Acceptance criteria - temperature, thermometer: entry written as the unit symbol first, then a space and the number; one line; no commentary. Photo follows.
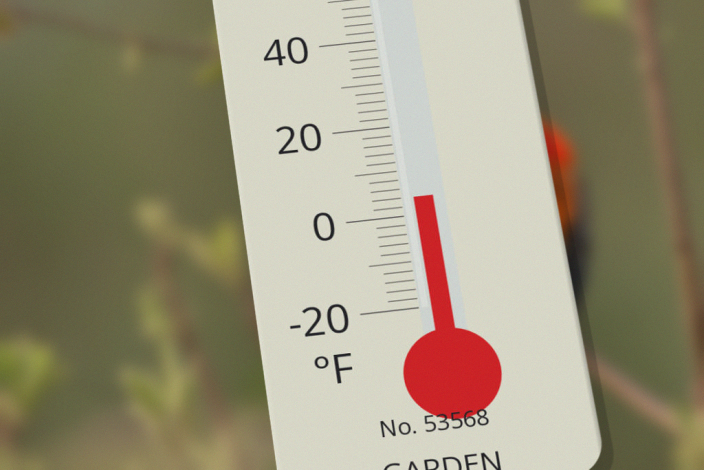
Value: °F 4
